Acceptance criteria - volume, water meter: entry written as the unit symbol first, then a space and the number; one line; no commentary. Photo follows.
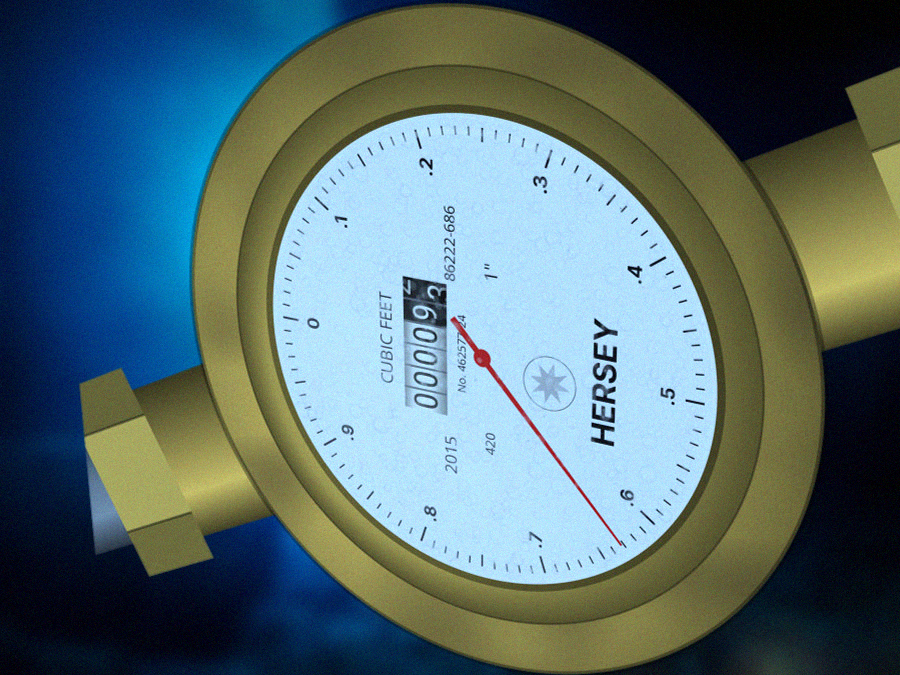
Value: ft³ 92.63
